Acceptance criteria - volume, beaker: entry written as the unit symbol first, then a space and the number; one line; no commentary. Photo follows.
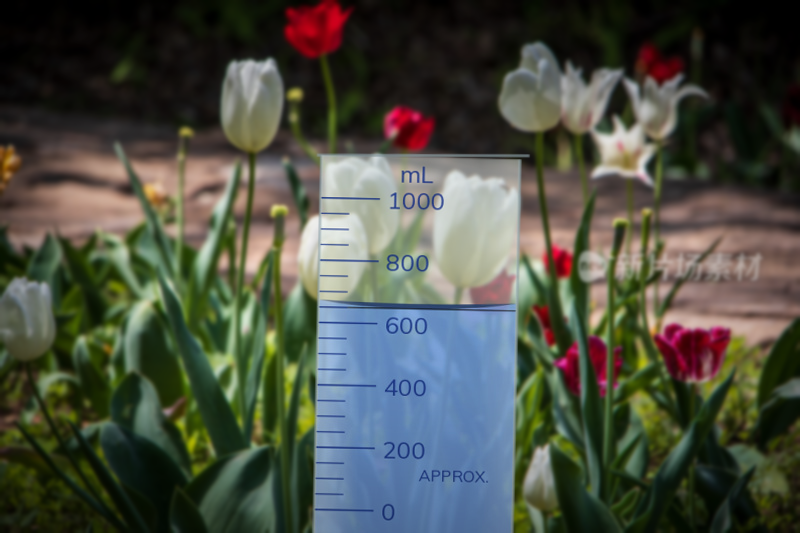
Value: mL 650
